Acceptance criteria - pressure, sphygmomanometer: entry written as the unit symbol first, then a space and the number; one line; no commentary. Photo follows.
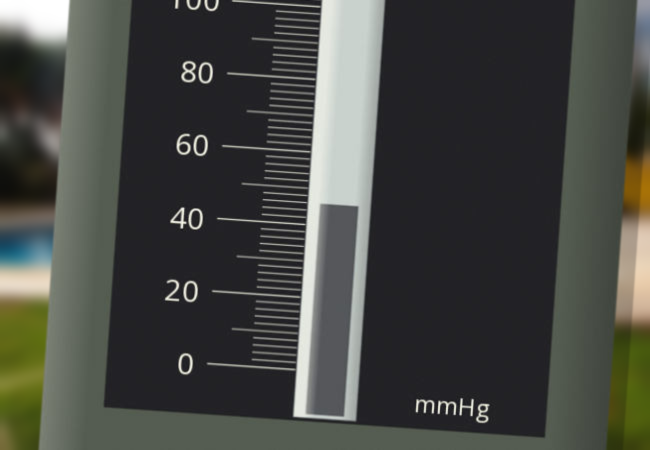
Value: mmHg 46
